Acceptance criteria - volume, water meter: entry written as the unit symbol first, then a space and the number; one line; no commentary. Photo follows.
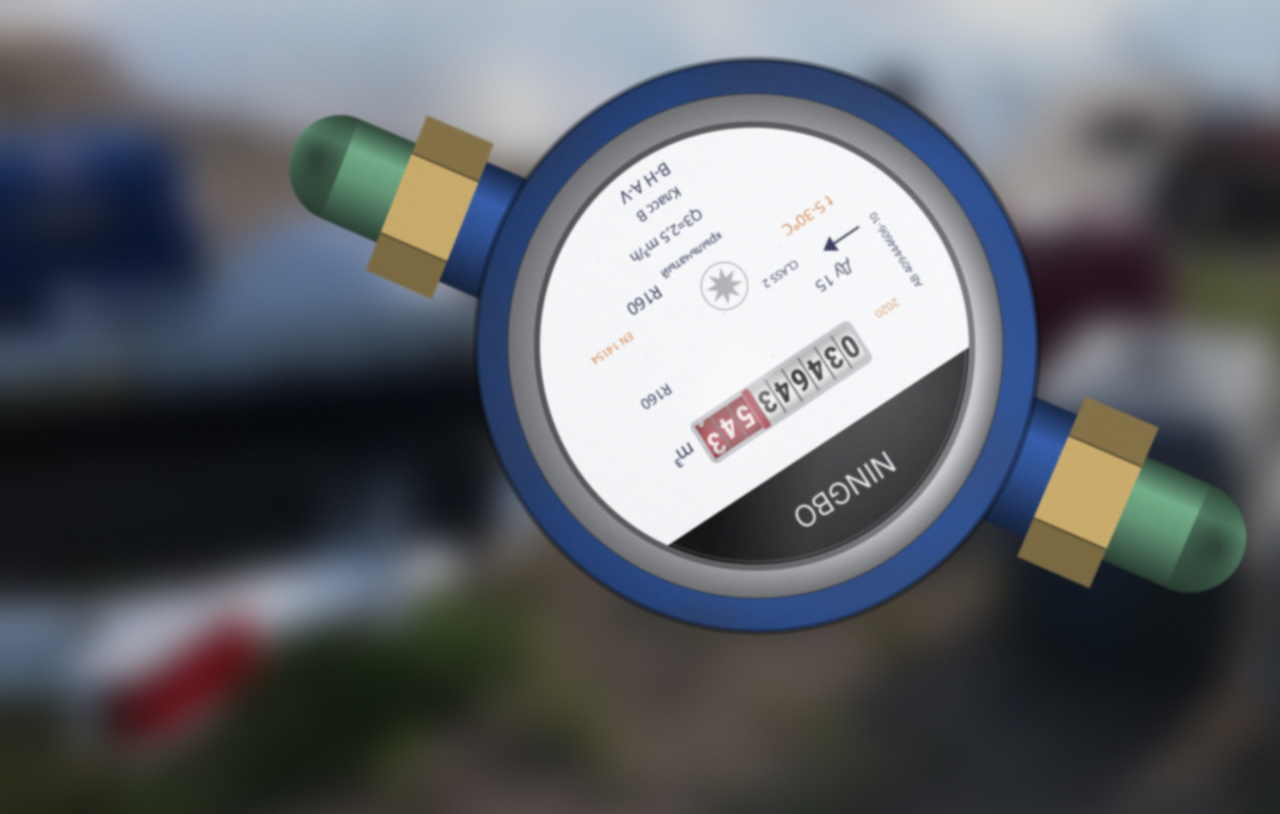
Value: m³ 34643.543
